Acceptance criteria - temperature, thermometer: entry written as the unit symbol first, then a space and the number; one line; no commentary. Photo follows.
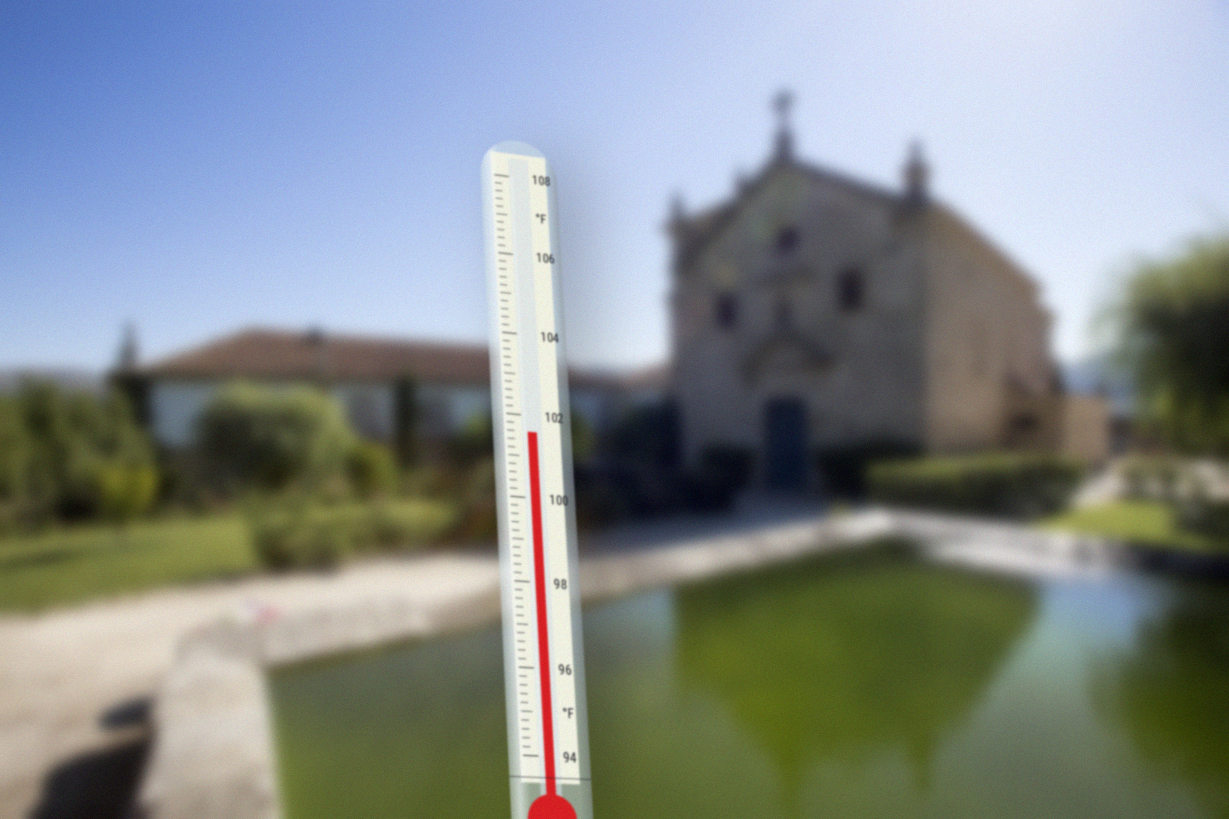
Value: °F 101.6
